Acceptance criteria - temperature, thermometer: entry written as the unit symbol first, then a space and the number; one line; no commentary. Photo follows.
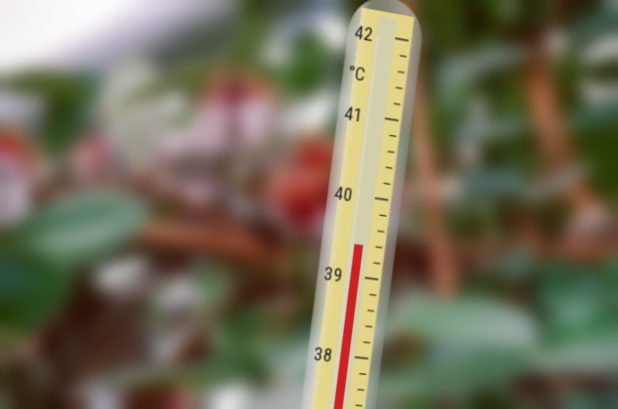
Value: °C 39.4
